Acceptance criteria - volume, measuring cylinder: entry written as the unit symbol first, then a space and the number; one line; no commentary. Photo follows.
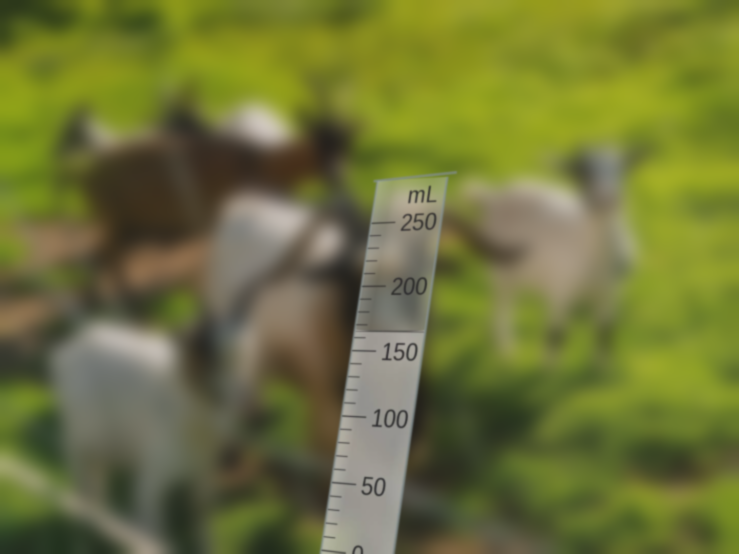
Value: mL 165
